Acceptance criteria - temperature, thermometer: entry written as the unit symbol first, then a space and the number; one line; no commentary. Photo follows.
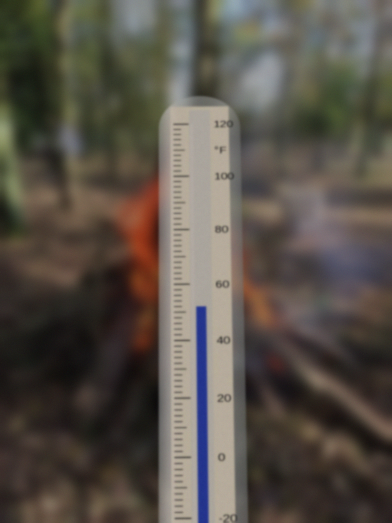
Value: °F 52
